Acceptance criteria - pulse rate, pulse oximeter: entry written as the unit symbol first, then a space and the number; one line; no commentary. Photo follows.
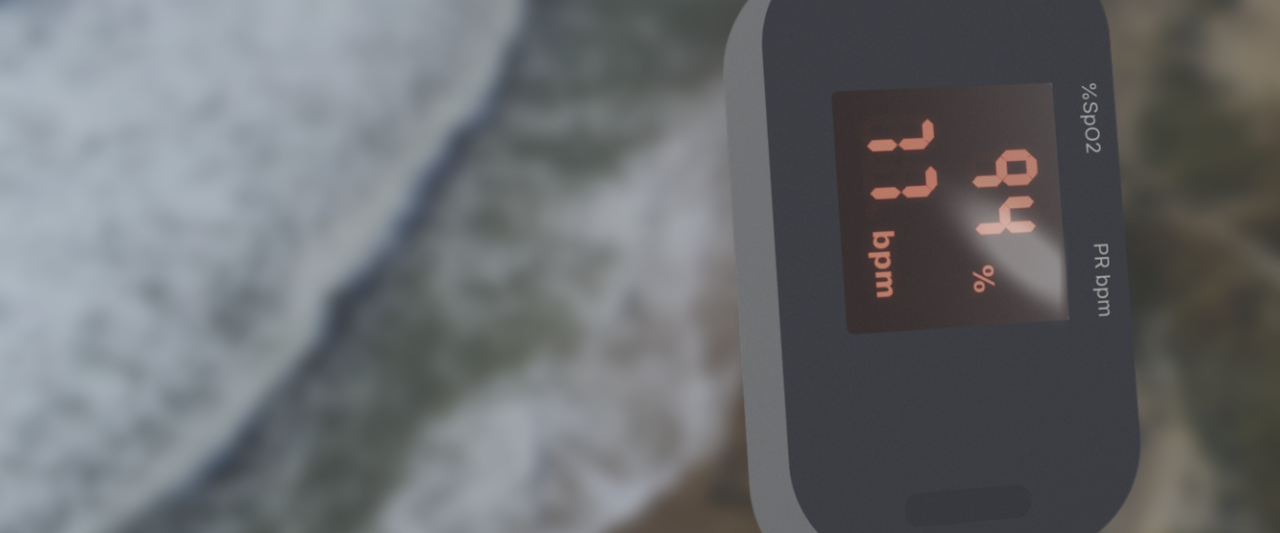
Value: bpm 77
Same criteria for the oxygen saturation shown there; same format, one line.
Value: % 94
